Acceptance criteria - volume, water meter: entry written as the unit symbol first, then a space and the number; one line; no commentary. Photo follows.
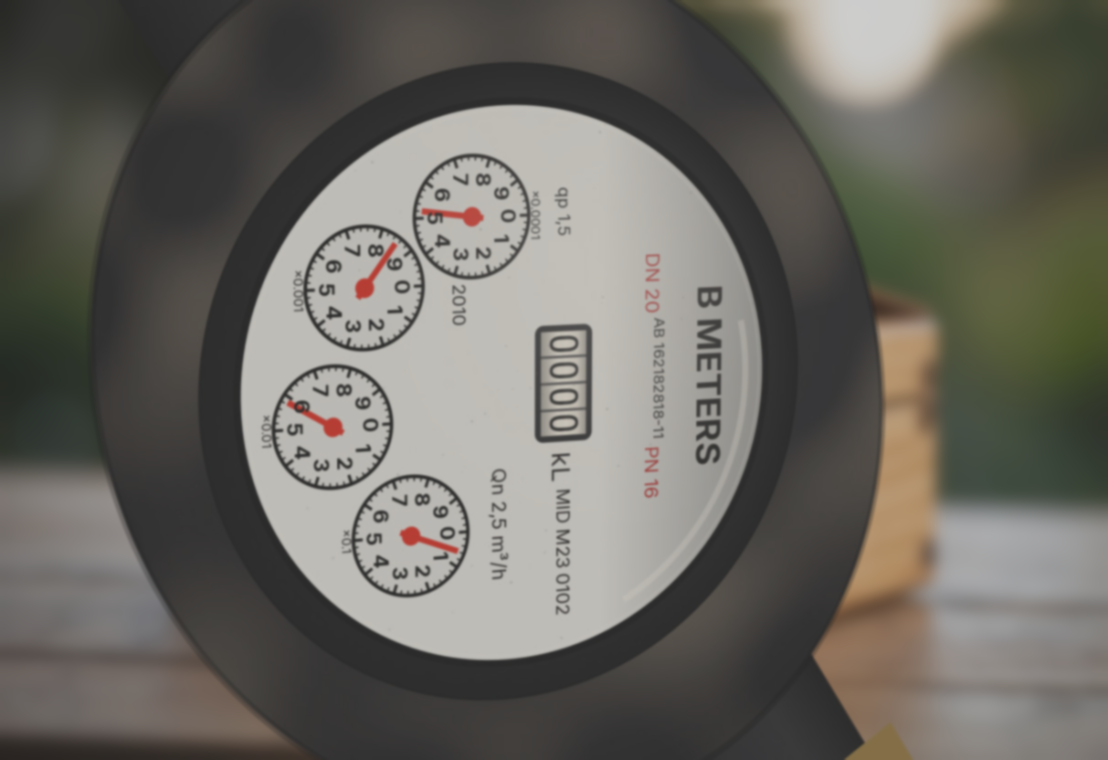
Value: kL 0.0585
